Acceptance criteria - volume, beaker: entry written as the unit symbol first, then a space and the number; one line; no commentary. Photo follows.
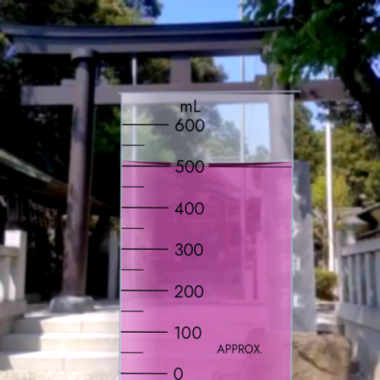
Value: mL 500
